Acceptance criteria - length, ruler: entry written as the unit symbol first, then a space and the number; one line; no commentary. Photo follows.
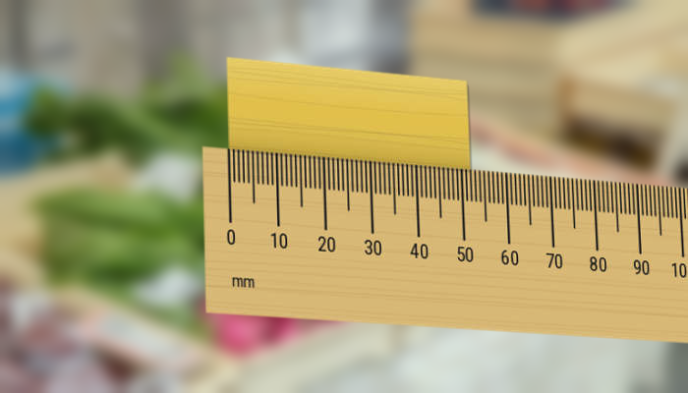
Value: mm 52
